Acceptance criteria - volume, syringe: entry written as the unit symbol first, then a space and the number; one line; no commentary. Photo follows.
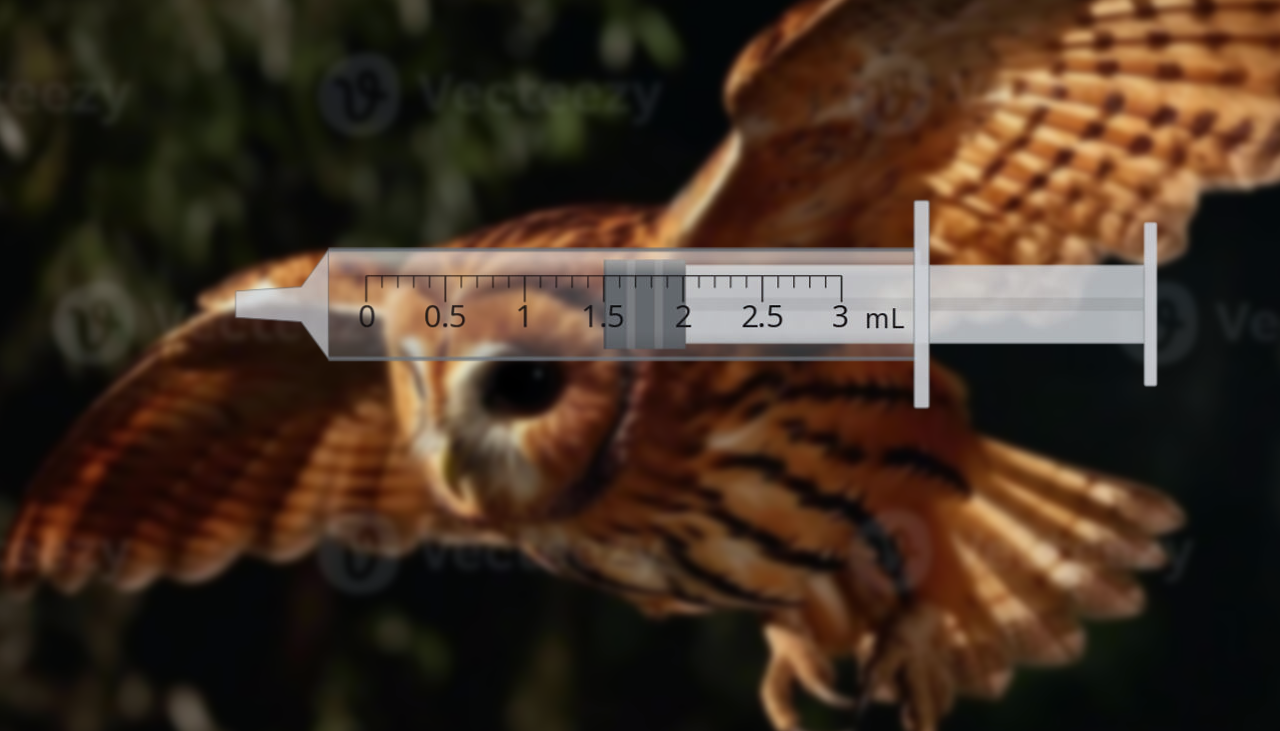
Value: mL 1.5
